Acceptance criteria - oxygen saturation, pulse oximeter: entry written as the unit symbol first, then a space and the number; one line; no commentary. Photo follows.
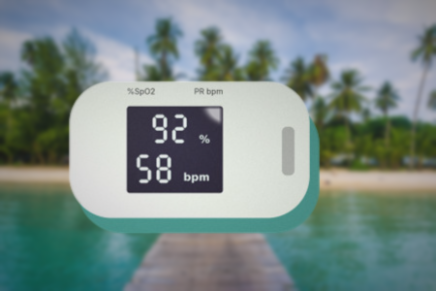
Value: % 92
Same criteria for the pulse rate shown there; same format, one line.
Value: bpm 58
